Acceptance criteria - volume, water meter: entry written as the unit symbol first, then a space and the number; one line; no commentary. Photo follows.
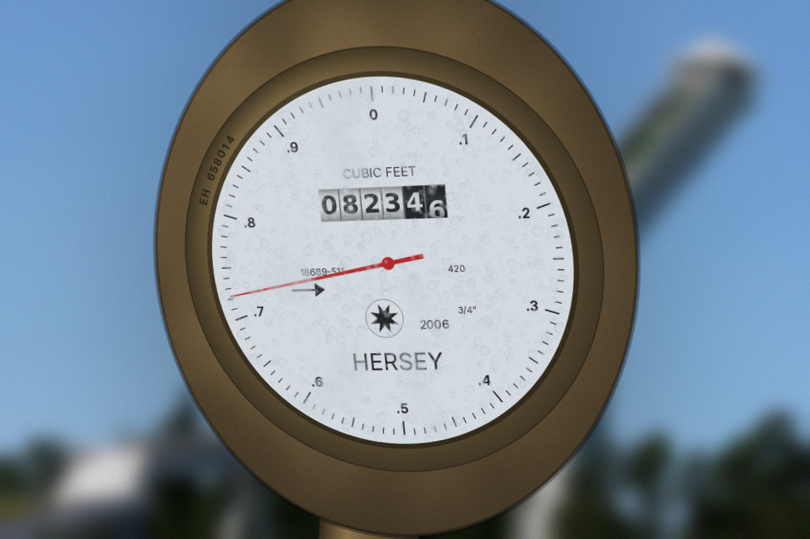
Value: ft³ 82345.72
